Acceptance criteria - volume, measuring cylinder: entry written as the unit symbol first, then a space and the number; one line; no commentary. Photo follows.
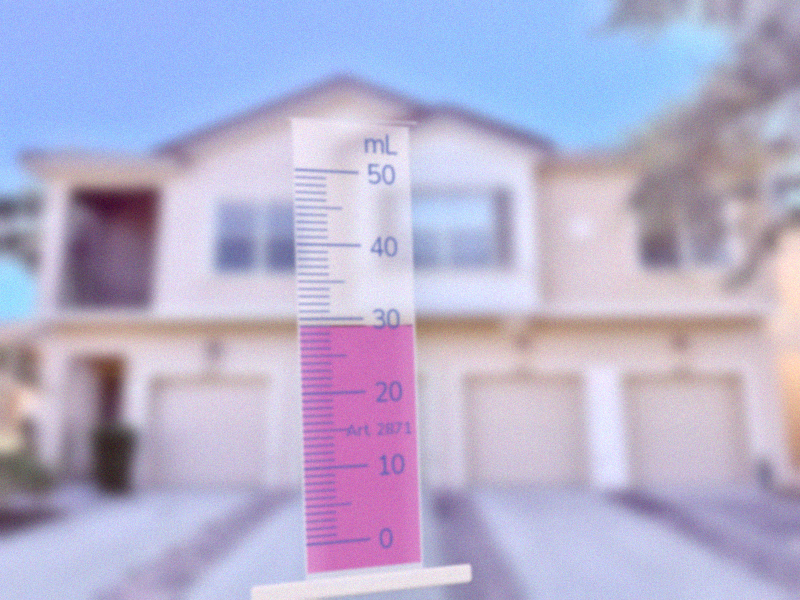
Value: mL 29
